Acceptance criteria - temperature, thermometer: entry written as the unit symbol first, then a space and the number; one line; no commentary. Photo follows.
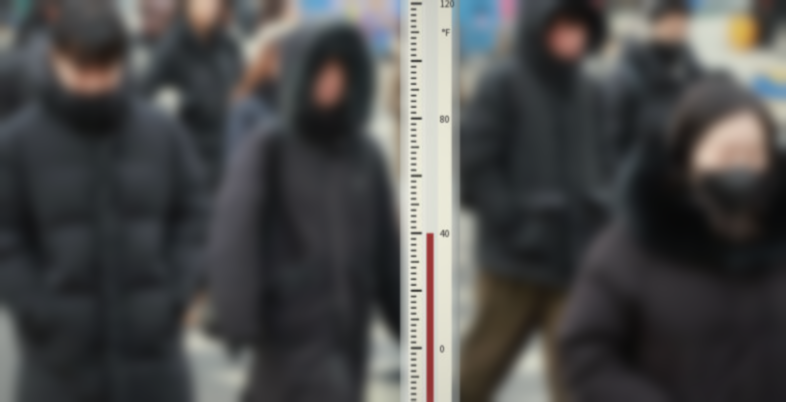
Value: °F 40
